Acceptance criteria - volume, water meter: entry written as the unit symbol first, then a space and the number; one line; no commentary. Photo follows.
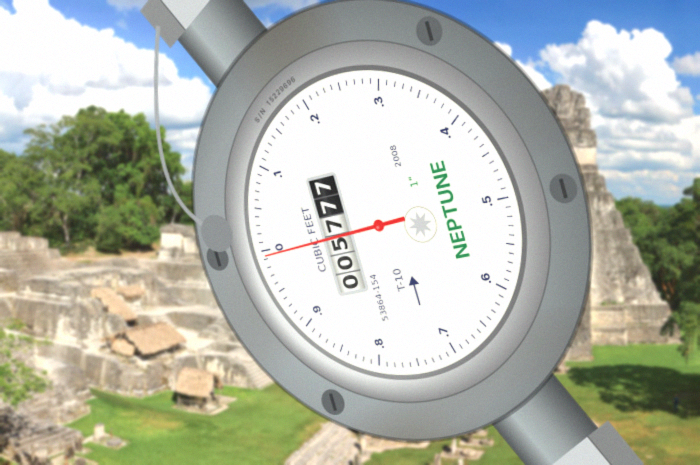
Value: ft³ 5776.99
